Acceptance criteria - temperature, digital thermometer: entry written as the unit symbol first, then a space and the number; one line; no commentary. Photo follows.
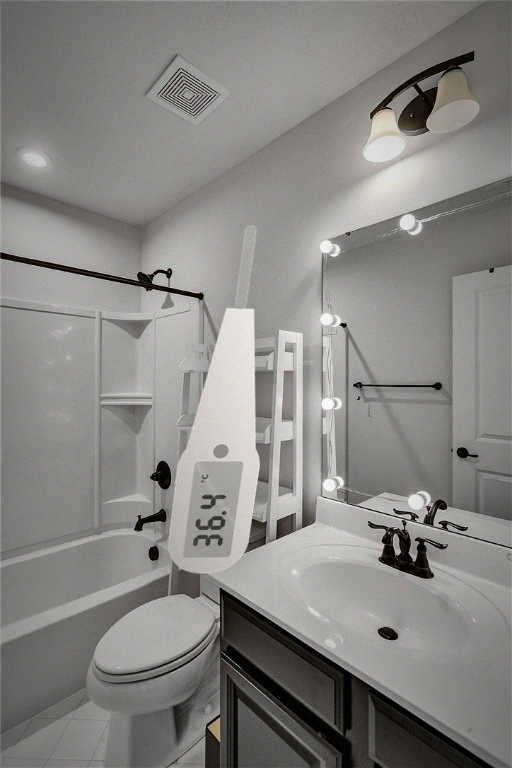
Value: °C 36.4
